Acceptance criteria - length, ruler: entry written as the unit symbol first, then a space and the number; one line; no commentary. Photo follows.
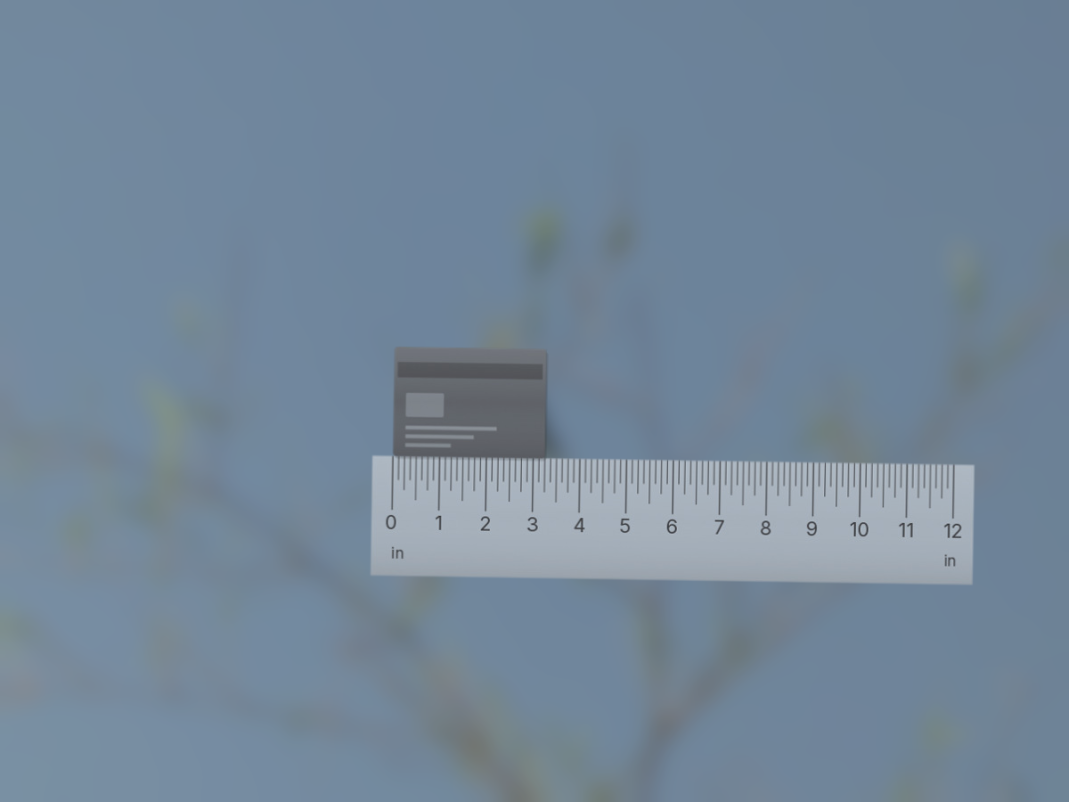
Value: in 3.25
